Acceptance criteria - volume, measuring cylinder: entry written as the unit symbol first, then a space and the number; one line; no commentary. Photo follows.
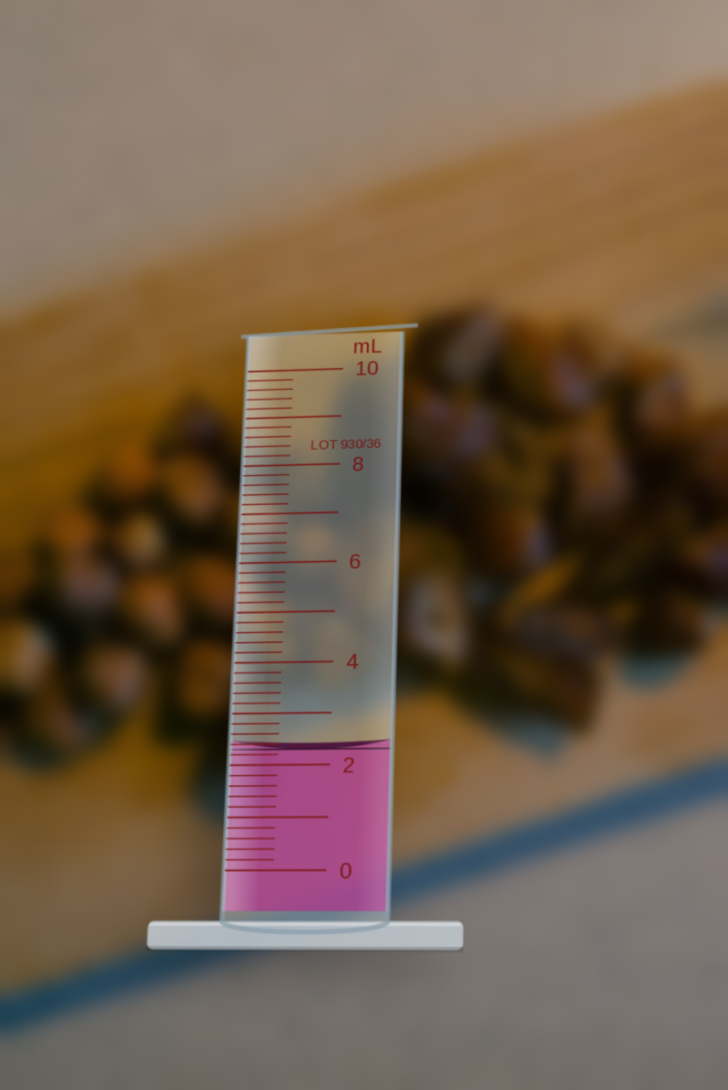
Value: mL 2.3
